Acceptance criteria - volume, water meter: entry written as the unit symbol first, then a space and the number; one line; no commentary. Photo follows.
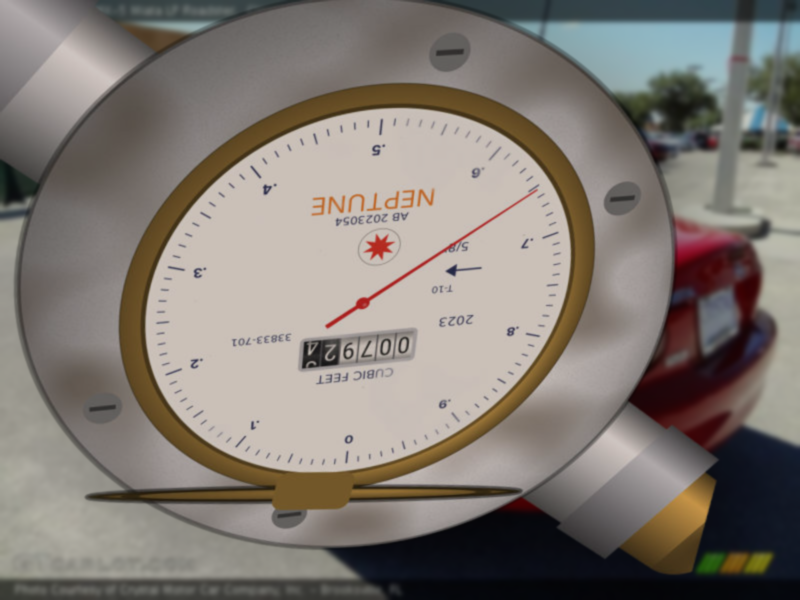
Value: ft³ 7923.65
